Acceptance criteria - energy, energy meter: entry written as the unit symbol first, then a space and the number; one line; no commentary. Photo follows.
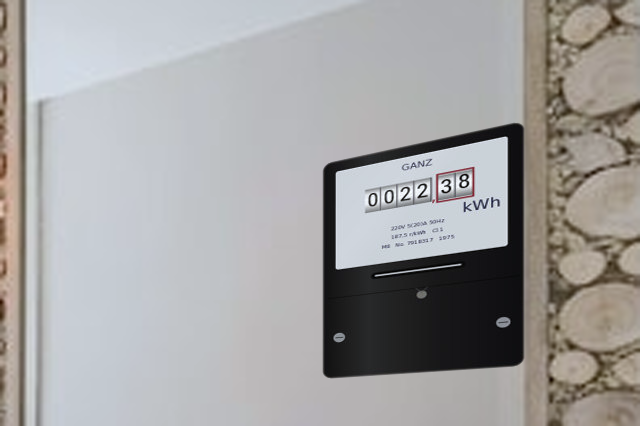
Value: kWh 22.38
